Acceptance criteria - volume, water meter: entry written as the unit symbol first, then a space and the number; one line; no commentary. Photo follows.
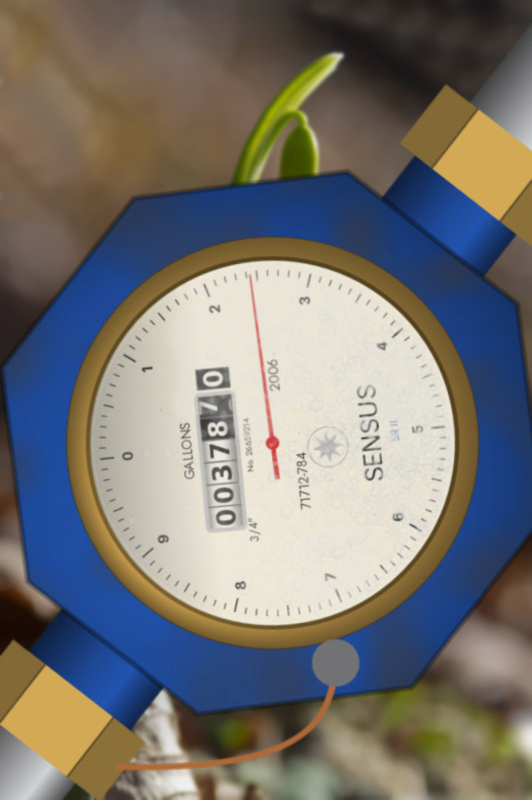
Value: gal 37872.4
